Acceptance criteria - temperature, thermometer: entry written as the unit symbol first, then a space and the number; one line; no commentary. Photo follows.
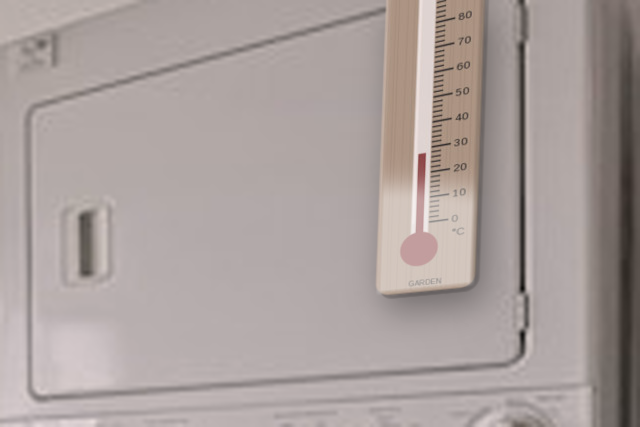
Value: °C 28
